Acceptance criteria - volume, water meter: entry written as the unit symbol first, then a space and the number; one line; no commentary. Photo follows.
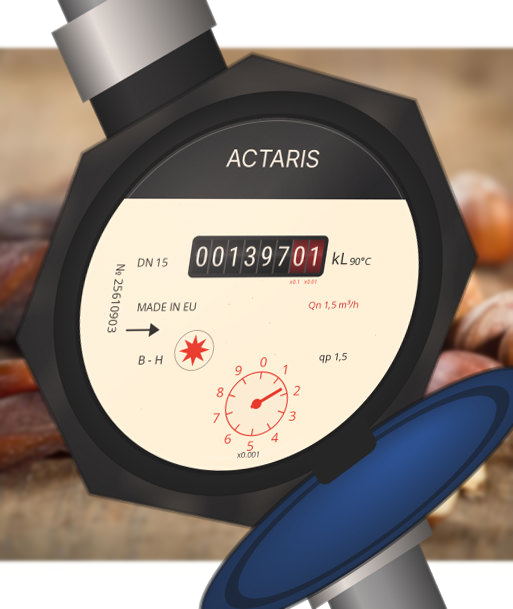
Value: kL 1397.011
